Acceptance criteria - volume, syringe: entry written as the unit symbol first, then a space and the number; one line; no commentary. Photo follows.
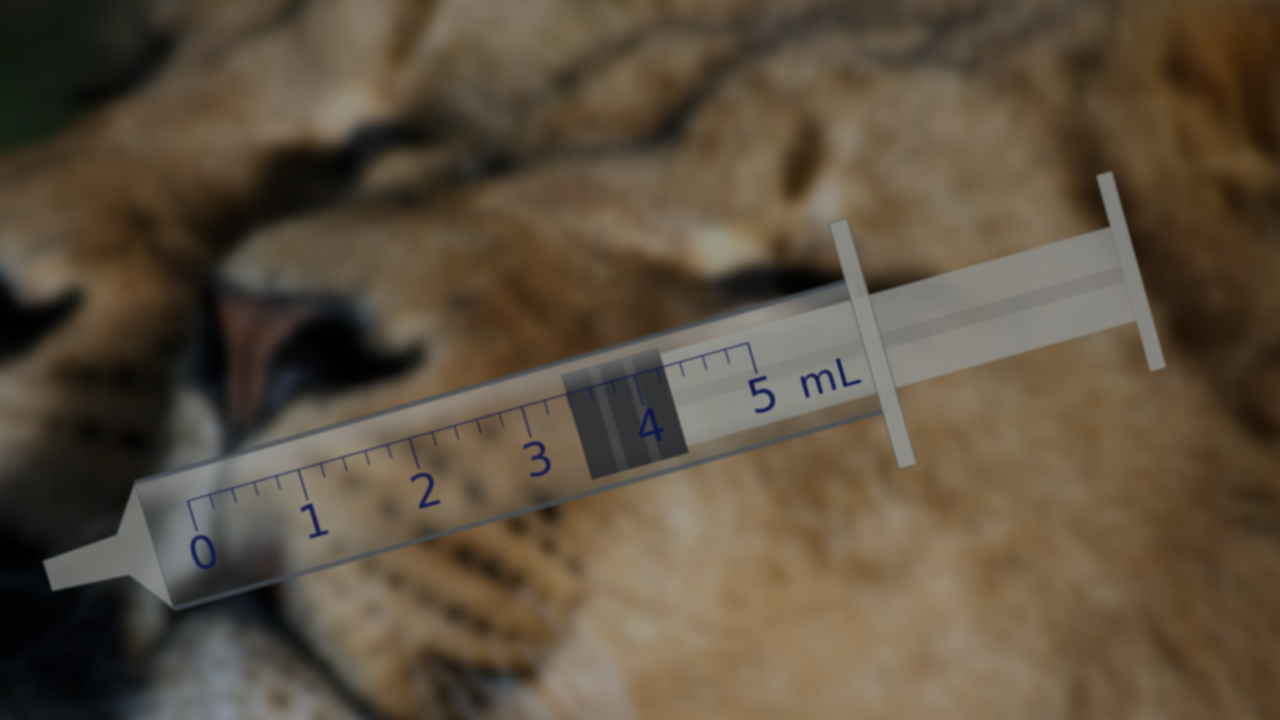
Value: mL 3.4
